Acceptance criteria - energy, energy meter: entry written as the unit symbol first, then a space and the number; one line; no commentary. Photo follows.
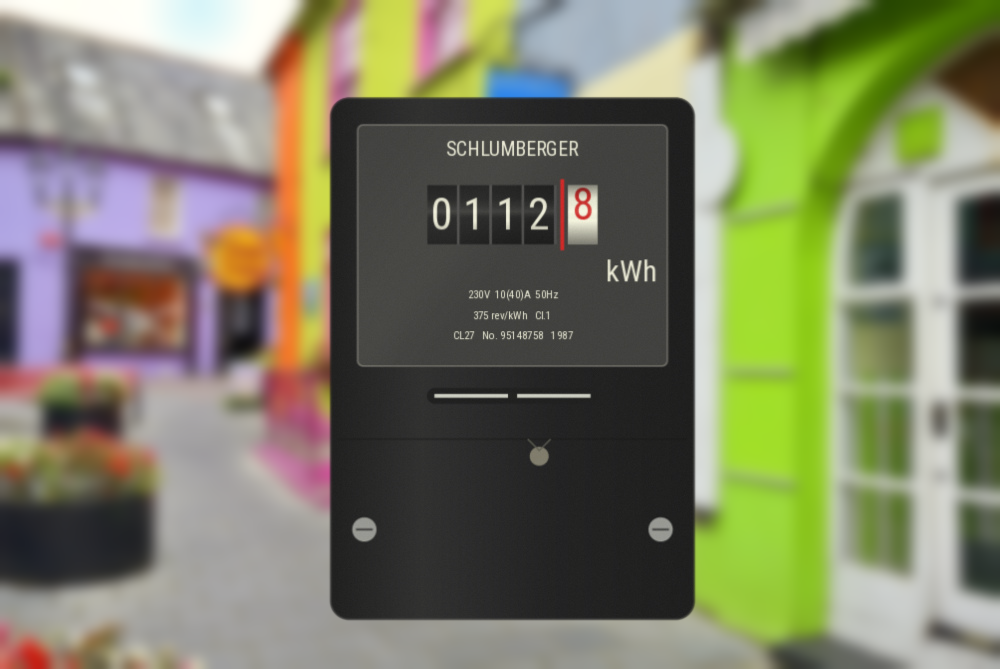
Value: kWh 112.8
